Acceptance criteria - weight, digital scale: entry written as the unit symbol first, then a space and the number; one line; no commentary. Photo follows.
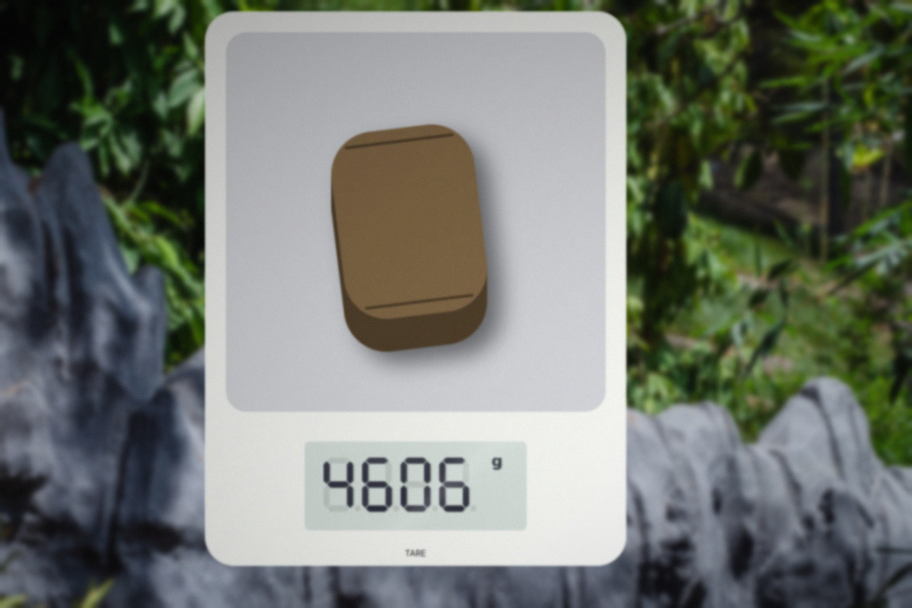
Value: g 4606
